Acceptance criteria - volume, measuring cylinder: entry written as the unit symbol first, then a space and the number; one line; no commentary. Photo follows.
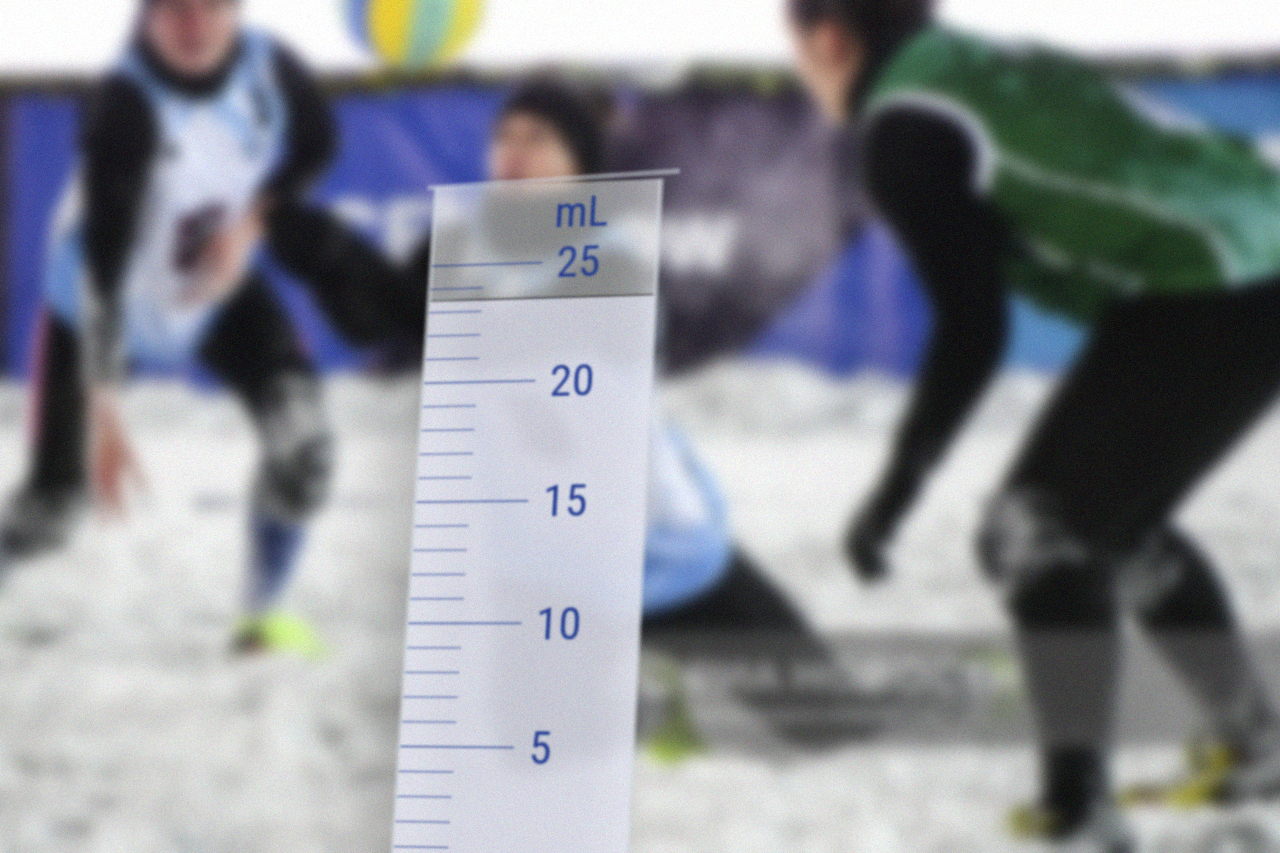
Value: mL 23.5
